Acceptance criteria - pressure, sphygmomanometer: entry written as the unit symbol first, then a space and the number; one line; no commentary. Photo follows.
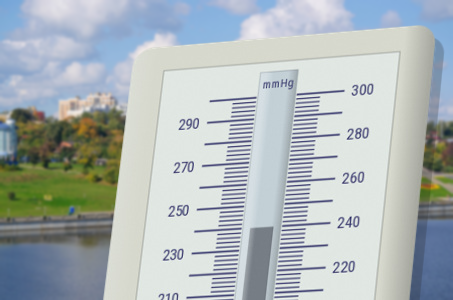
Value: mmHg 240
